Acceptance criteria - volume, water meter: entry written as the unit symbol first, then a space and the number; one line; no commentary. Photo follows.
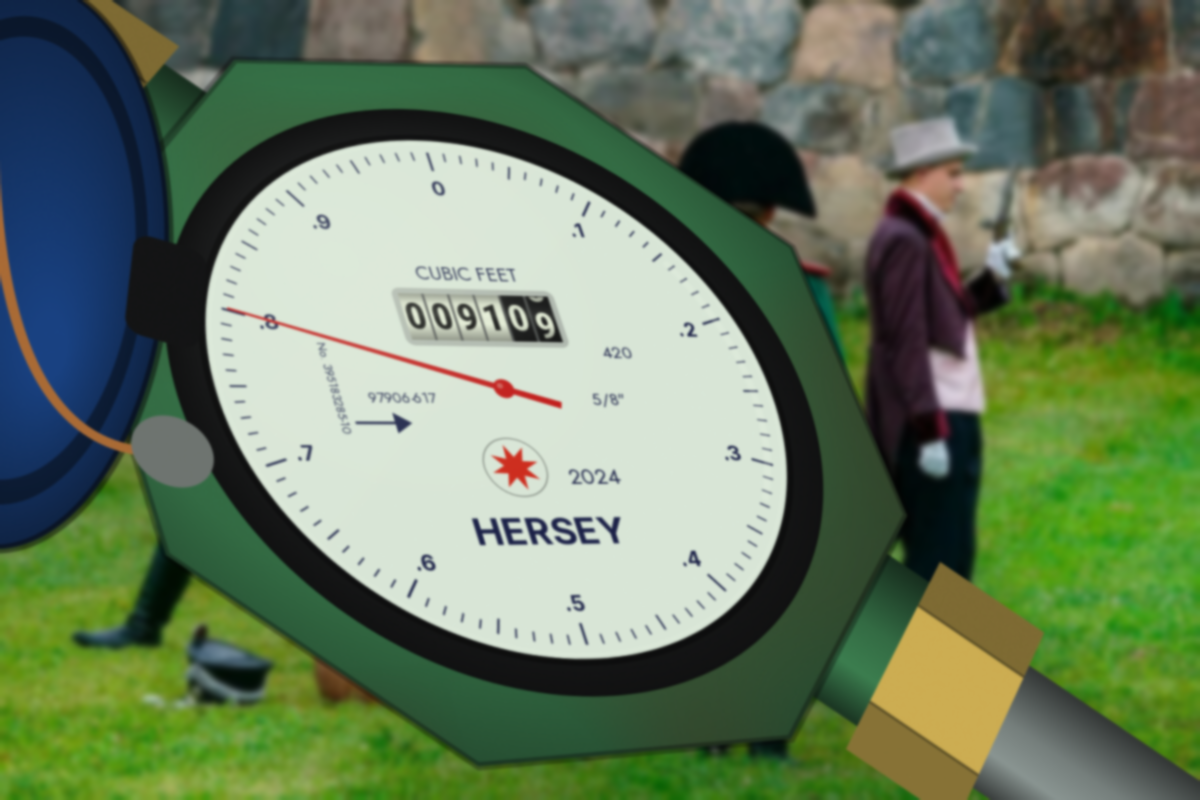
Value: ft³ 9108.80
